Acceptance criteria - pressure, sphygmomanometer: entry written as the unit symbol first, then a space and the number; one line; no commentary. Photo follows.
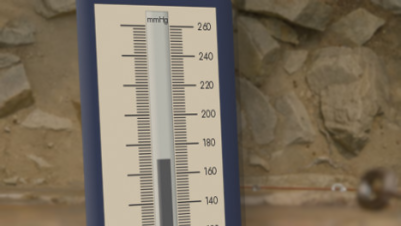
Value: mmHg 170
